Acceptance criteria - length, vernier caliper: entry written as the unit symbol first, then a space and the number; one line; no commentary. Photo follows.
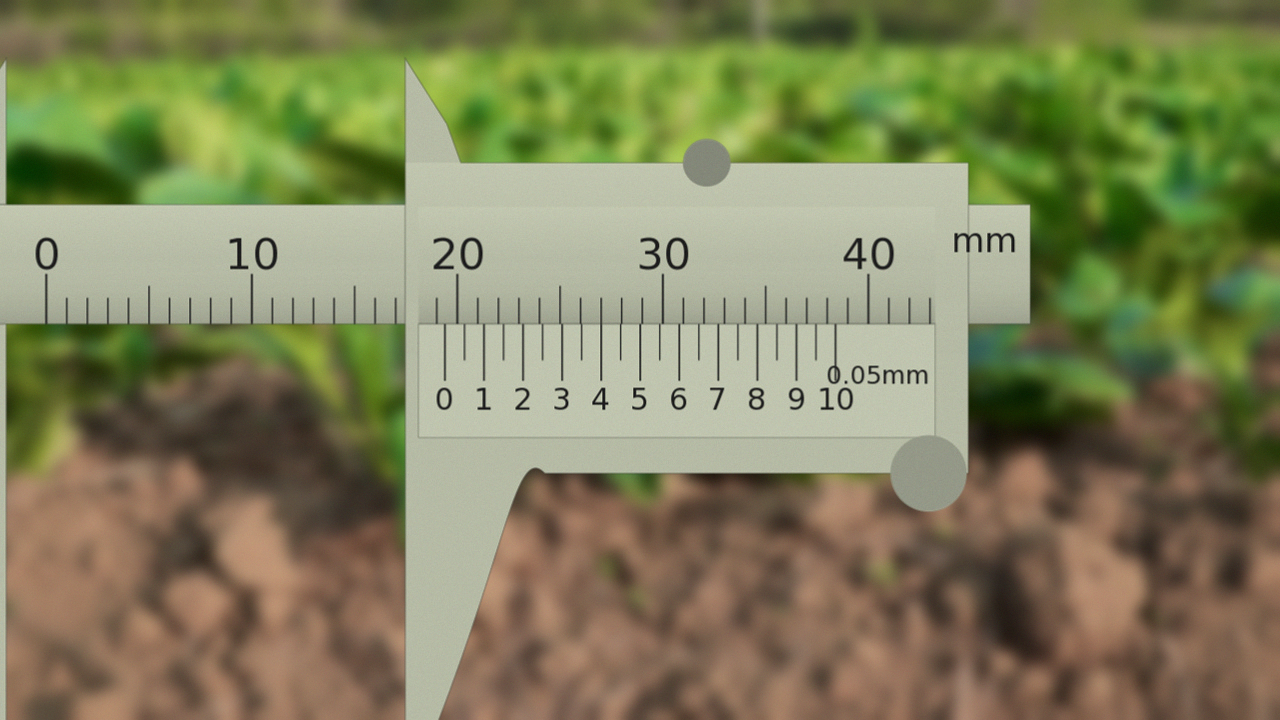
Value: mm 19.4
